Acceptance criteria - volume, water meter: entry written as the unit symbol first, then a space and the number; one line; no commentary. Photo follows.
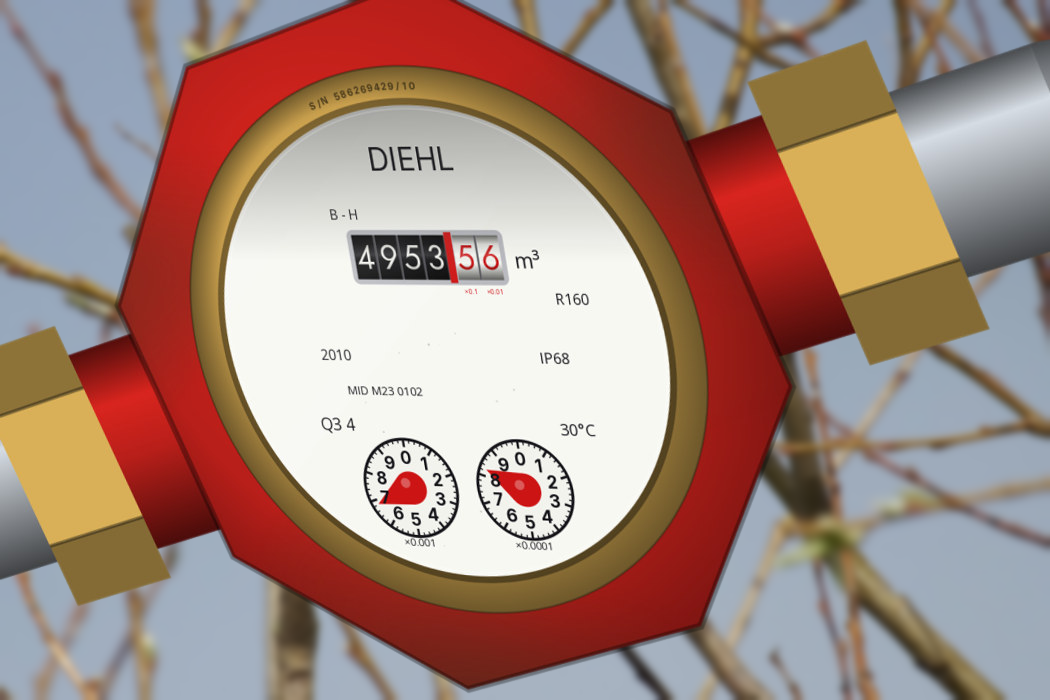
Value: m³ 4953.5668
